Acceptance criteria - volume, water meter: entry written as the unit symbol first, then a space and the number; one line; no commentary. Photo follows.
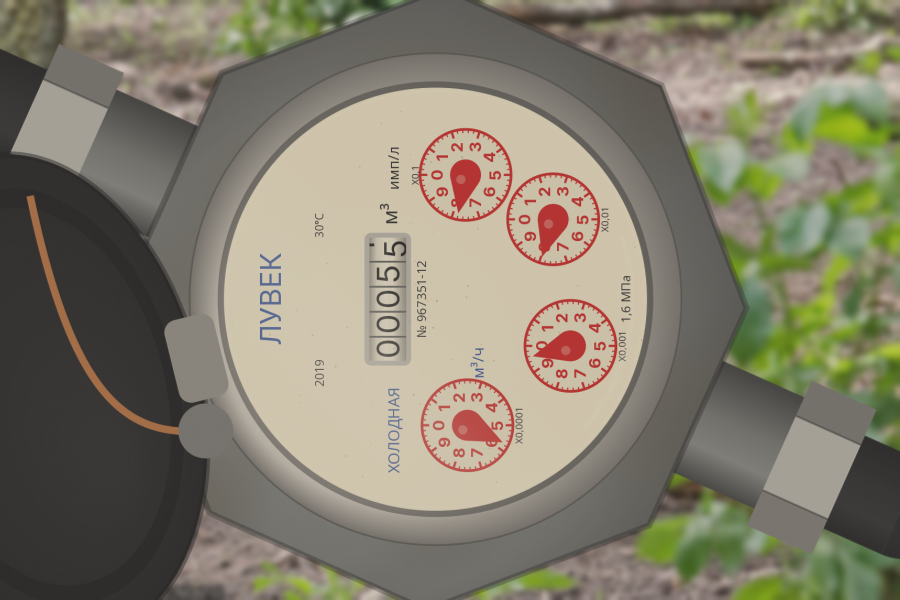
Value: m³ 54.7795
